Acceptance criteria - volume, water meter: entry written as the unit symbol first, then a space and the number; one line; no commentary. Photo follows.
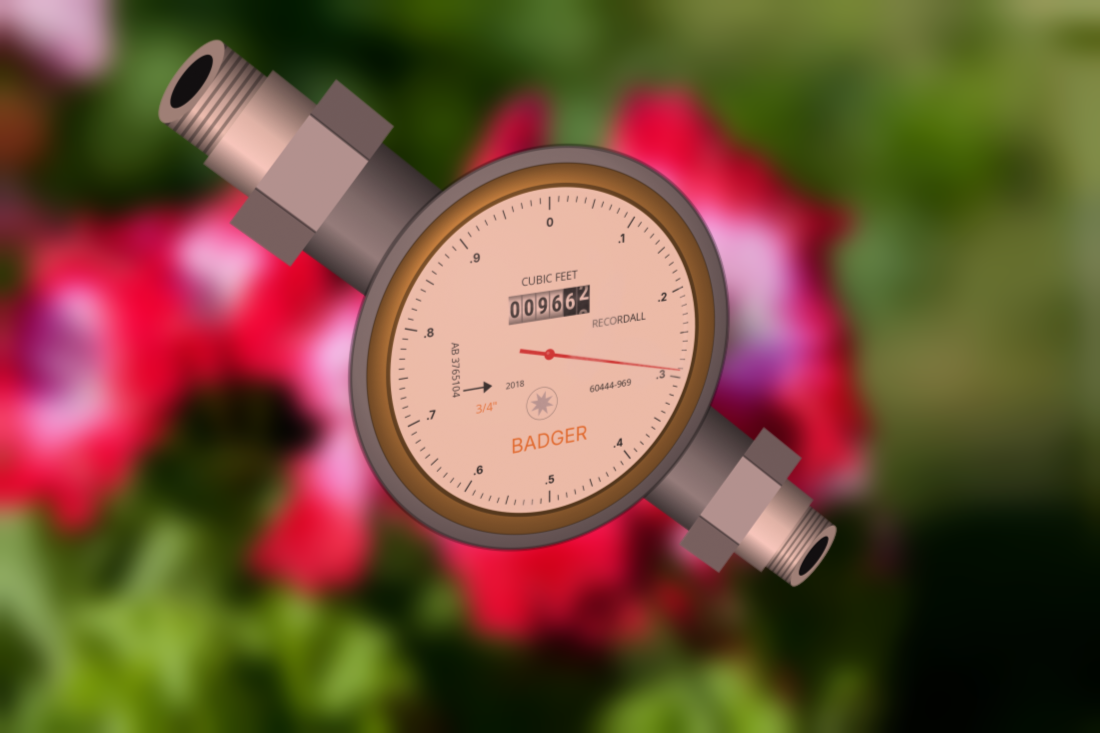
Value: ft³ 9662.29
